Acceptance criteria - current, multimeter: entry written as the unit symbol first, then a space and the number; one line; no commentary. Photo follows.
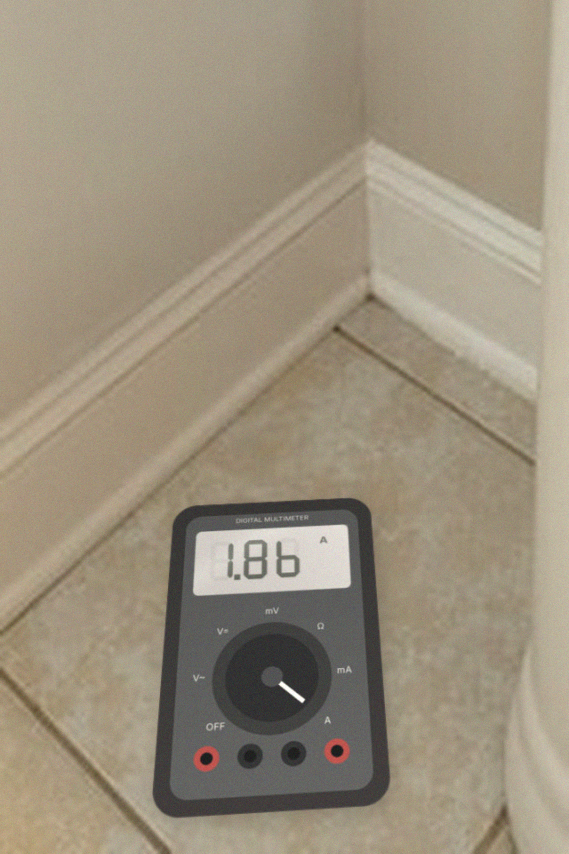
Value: A 1.86
